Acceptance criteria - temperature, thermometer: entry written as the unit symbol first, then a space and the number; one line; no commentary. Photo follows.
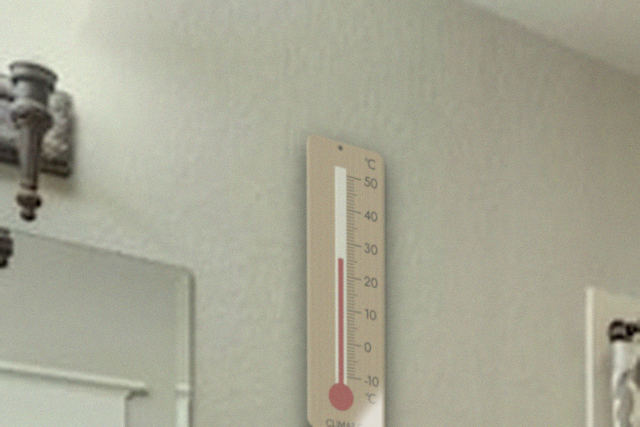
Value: °C 25
